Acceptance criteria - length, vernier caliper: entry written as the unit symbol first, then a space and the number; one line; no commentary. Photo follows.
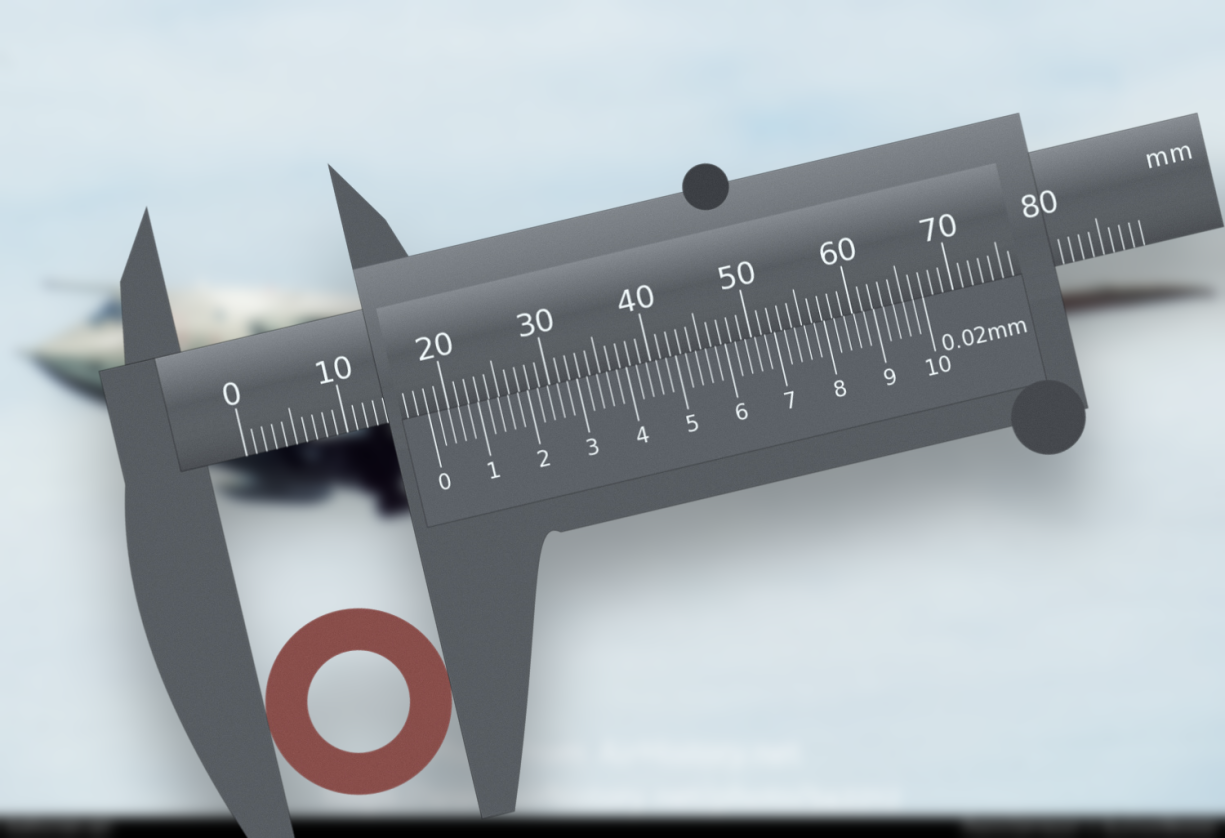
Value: mm 18.0
